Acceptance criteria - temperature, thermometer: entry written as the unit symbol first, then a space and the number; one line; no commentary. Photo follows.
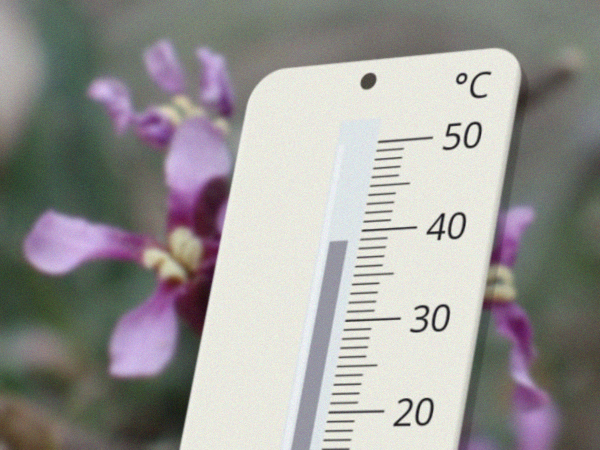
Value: °C 39
